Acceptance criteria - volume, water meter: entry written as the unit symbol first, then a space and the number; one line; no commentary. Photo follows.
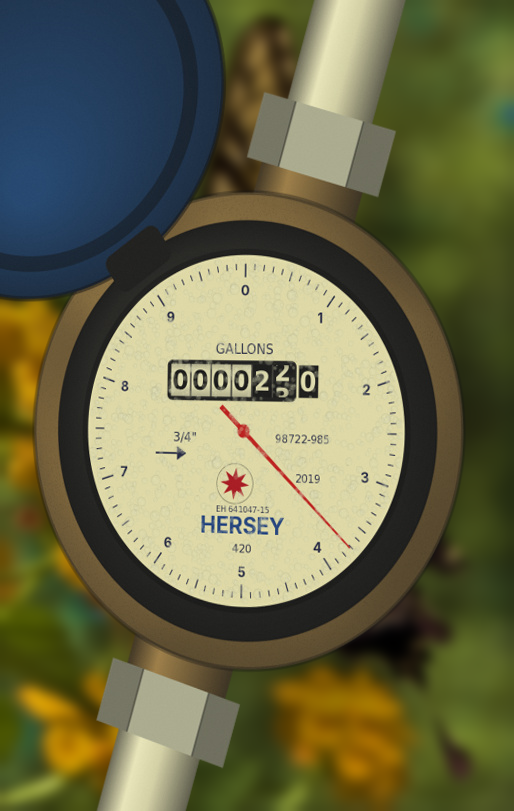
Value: gal 223.7
